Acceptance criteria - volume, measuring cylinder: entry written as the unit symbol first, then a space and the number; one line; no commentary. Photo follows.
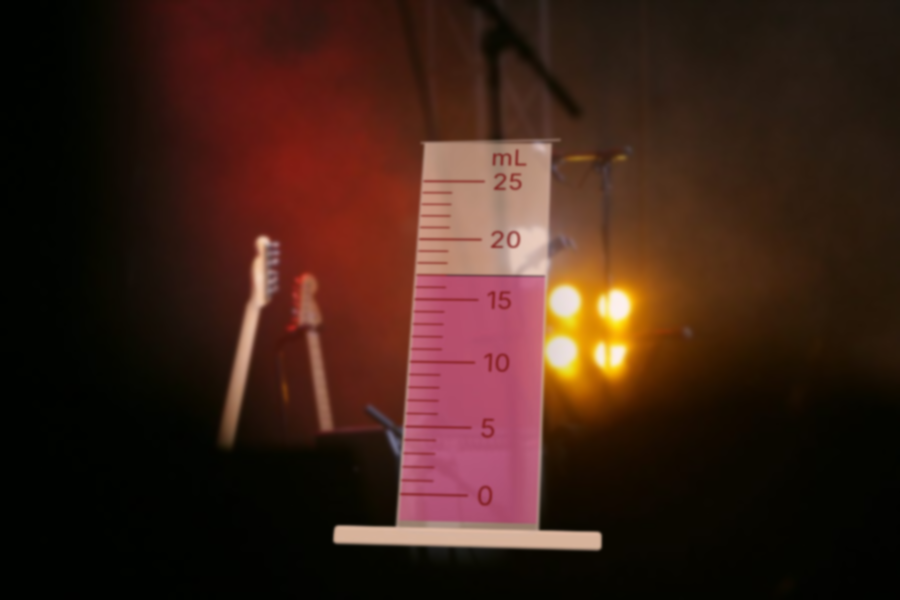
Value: mL 17
